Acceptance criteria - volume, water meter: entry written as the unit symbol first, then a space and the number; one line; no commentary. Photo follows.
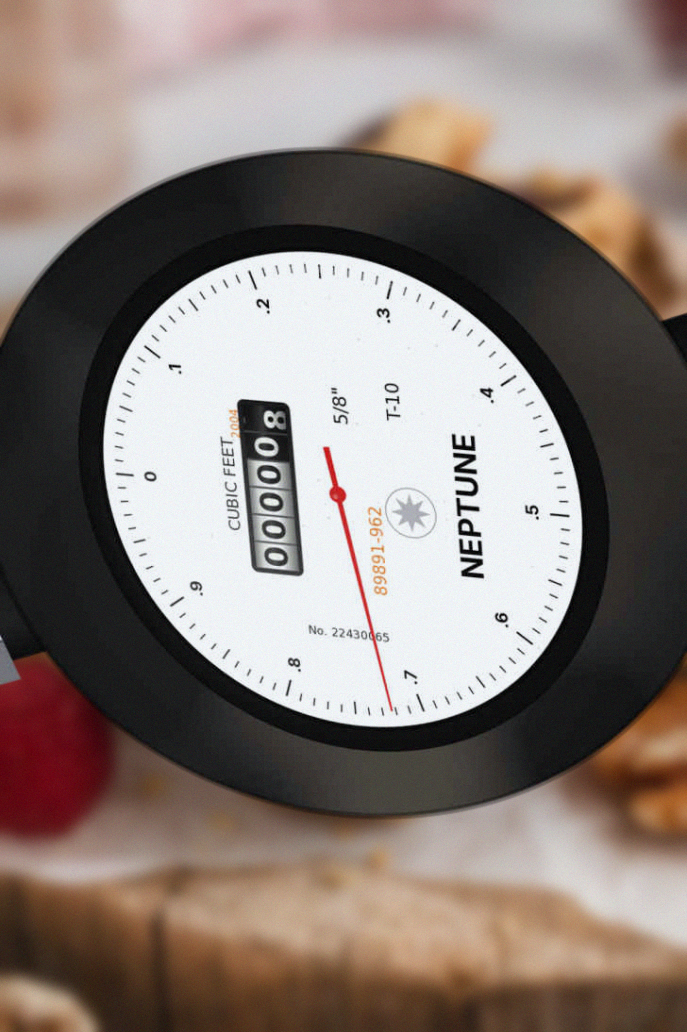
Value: ft³ 7.72
